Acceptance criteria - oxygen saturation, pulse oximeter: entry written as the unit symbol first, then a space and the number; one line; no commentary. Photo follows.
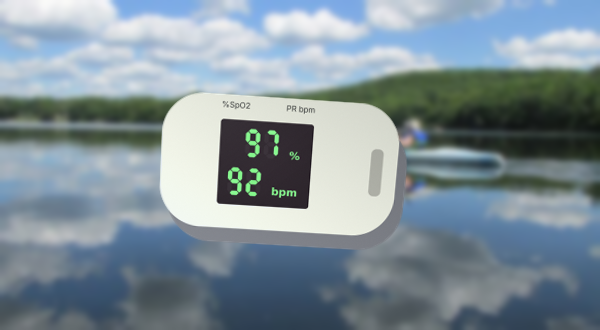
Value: % 97
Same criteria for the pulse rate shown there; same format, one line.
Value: bpm 92
